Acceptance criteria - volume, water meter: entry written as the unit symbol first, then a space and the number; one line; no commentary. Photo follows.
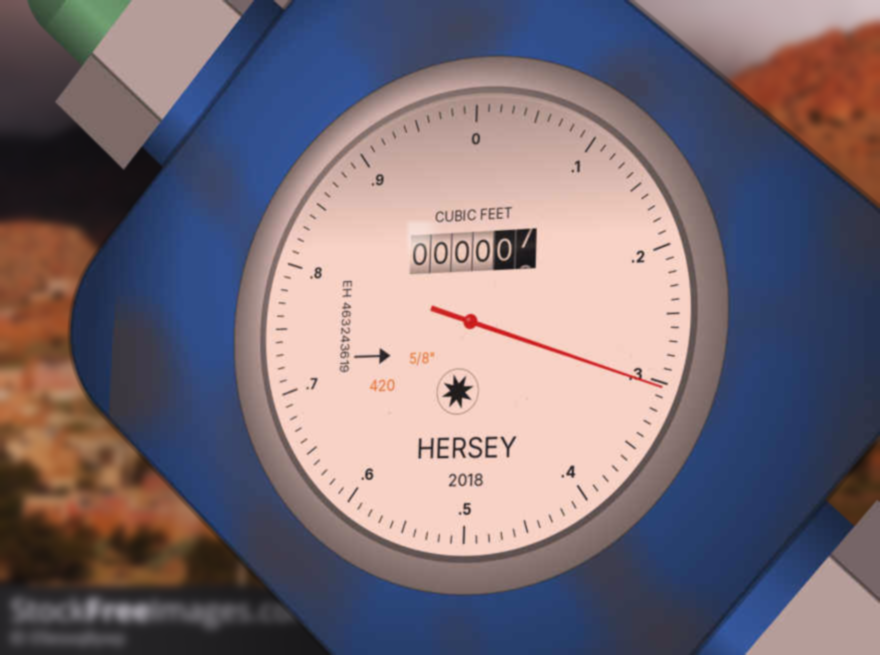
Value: ft³ 7.30
